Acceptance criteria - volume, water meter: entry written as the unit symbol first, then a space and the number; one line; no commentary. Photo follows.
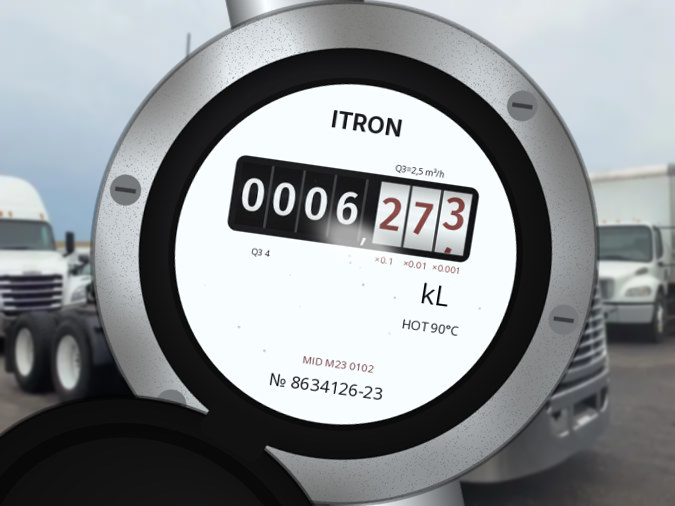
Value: kL 6.273
